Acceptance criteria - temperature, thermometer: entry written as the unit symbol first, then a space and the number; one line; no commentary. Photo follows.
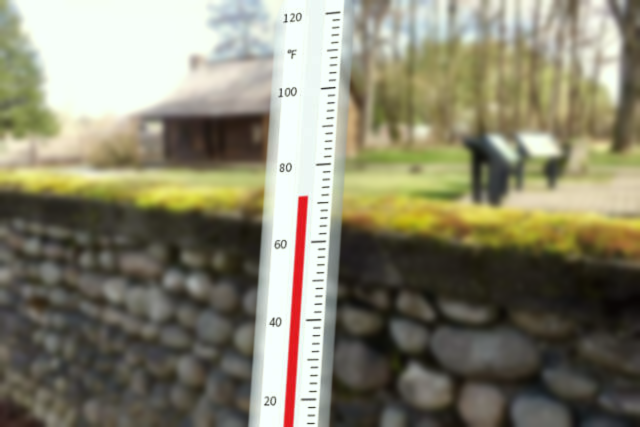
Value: °F 72
